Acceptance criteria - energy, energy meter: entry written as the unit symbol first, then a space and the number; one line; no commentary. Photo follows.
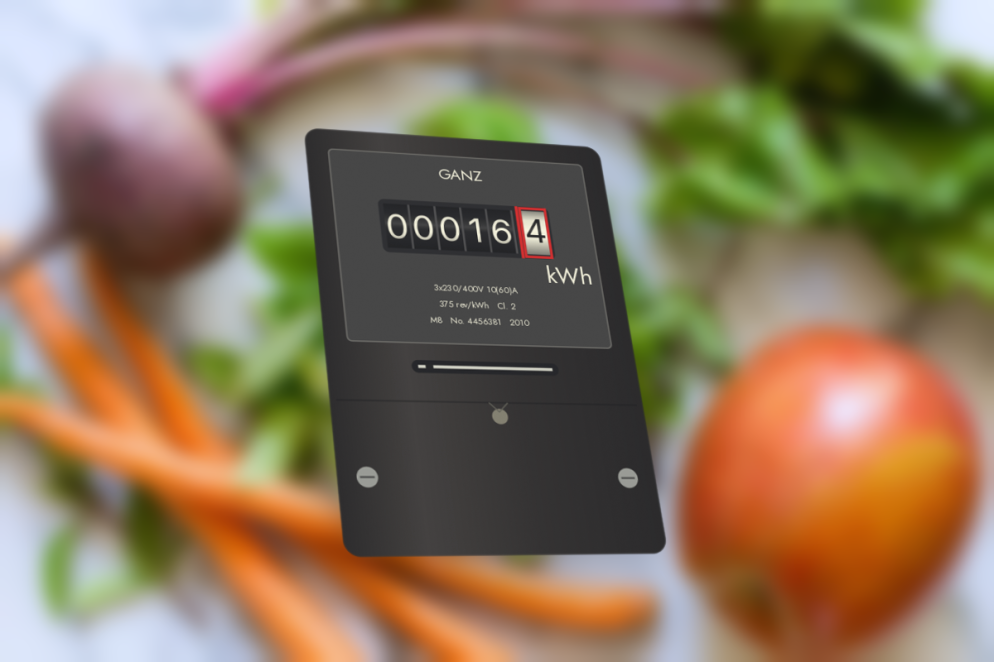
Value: kWh 16.4
